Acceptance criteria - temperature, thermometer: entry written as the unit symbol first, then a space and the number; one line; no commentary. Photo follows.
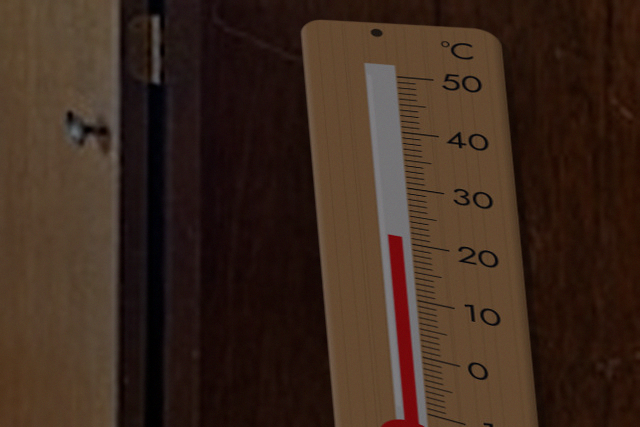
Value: °C 21
